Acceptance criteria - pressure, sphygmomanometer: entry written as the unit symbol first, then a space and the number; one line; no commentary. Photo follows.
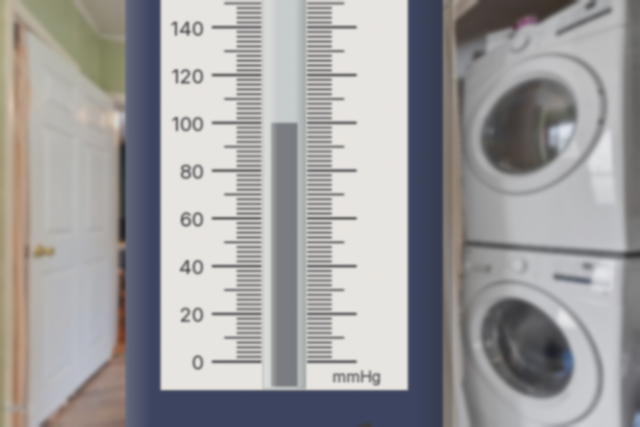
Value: mmHg 100
